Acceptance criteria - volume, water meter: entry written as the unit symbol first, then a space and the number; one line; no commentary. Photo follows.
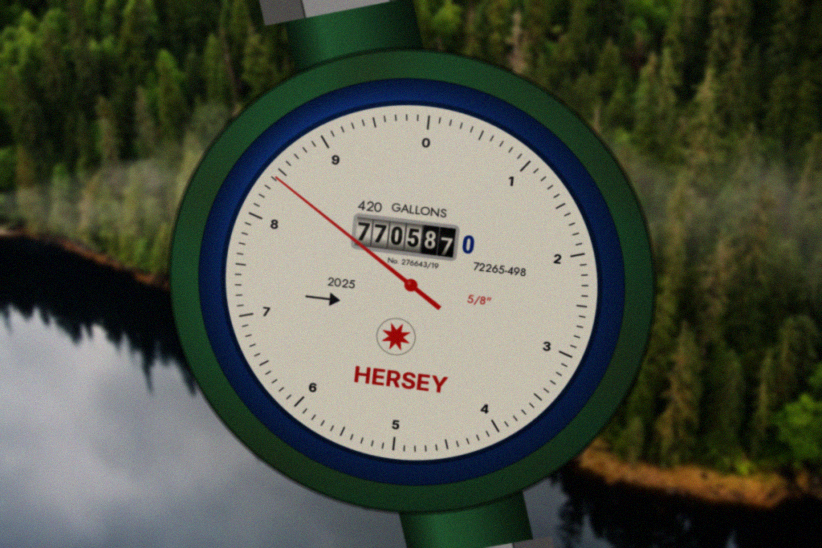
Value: gal 7705868.4
